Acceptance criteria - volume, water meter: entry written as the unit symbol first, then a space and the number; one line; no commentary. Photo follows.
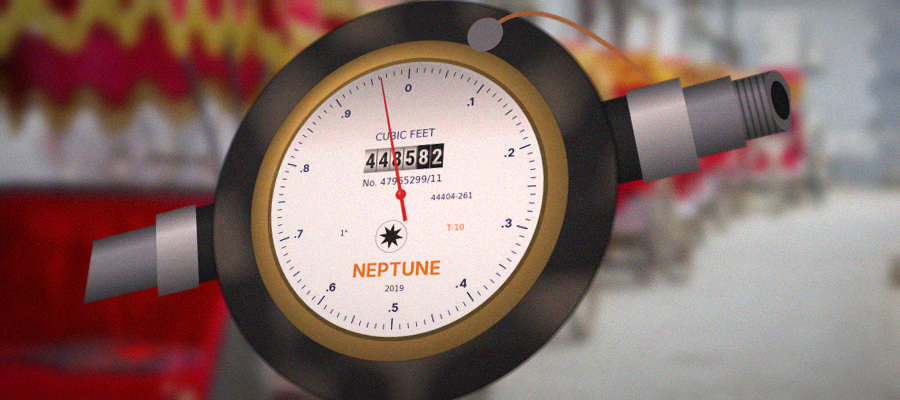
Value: ft³ 448581.96
